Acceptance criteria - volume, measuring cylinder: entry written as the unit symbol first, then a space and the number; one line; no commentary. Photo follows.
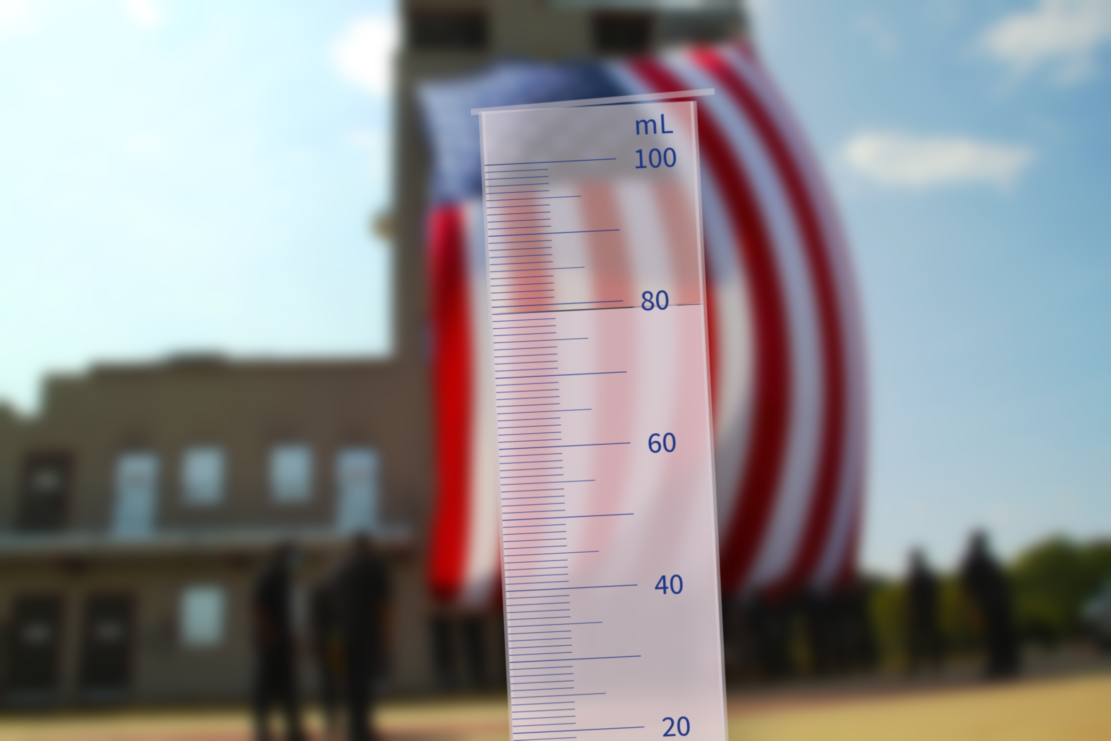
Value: mL 79
